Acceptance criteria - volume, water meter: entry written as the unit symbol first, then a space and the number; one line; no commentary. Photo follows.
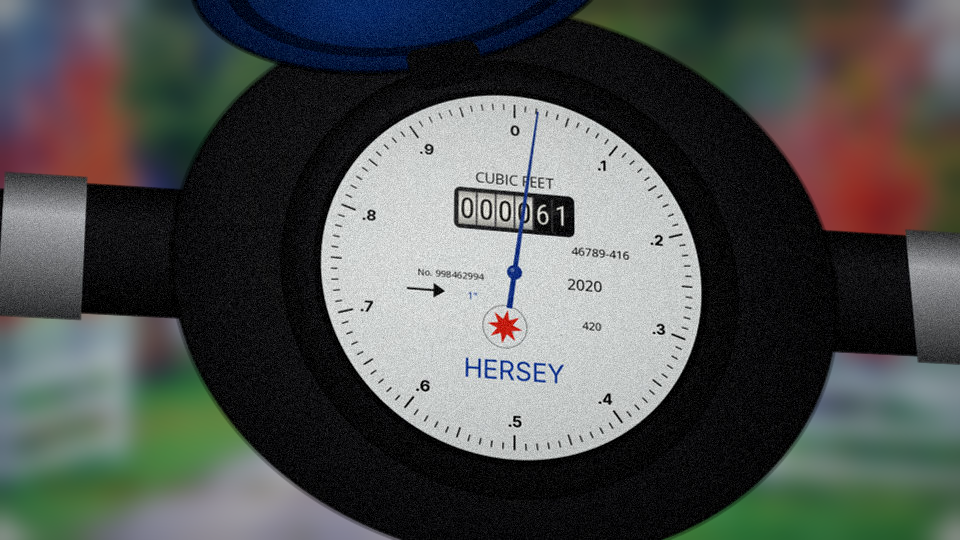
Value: ft³ 61.02
